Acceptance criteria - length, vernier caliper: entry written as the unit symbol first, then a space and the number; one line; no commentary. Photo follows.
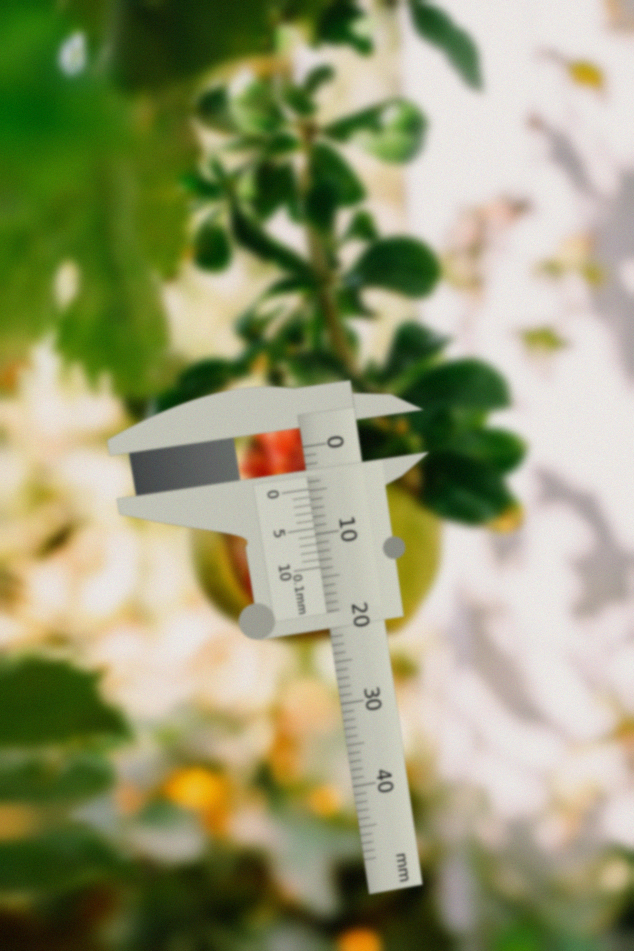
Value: mm 4.8
